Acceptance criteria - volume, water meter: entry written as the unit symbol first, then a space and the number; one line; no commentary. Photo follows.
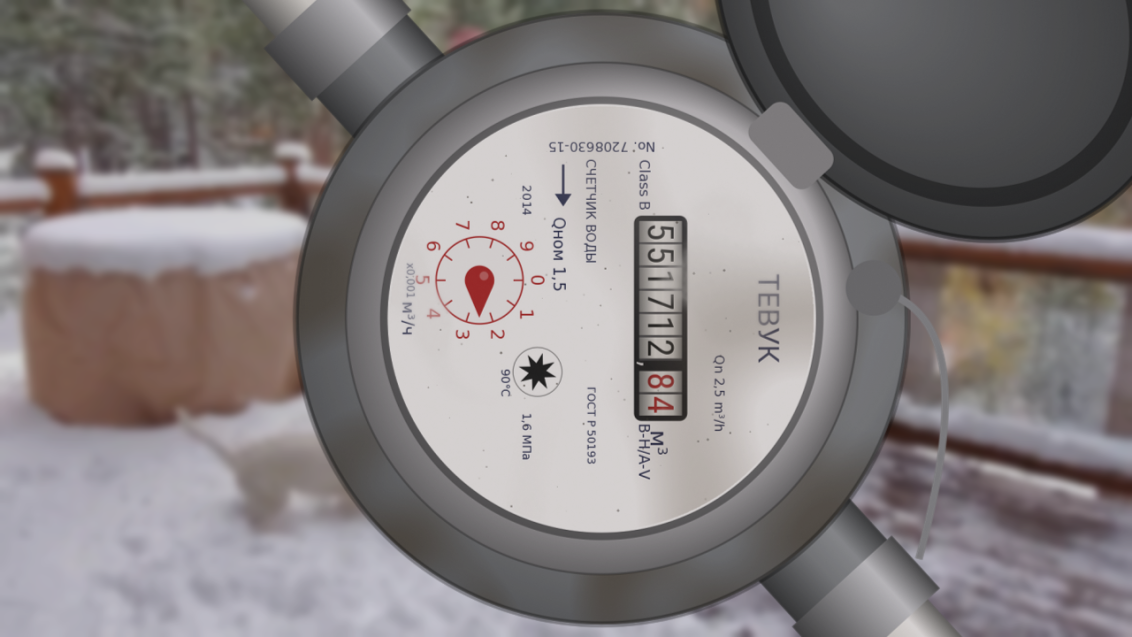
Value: m³ 551712.842
